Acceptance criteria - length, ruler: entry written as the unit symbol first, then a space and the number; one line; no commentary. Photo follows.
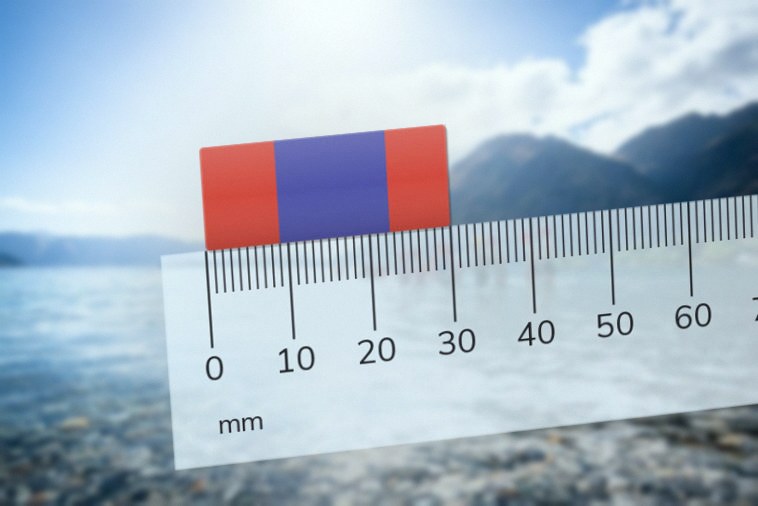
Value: mm 30
